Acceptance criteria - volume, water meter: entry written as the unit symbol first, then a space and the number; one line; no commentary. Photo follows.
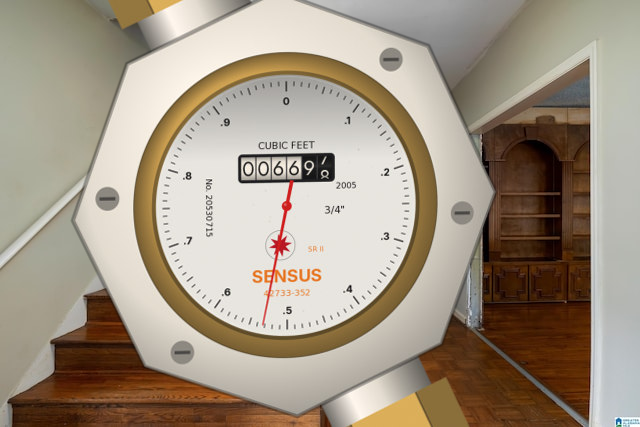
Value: ft³ 6697.53
